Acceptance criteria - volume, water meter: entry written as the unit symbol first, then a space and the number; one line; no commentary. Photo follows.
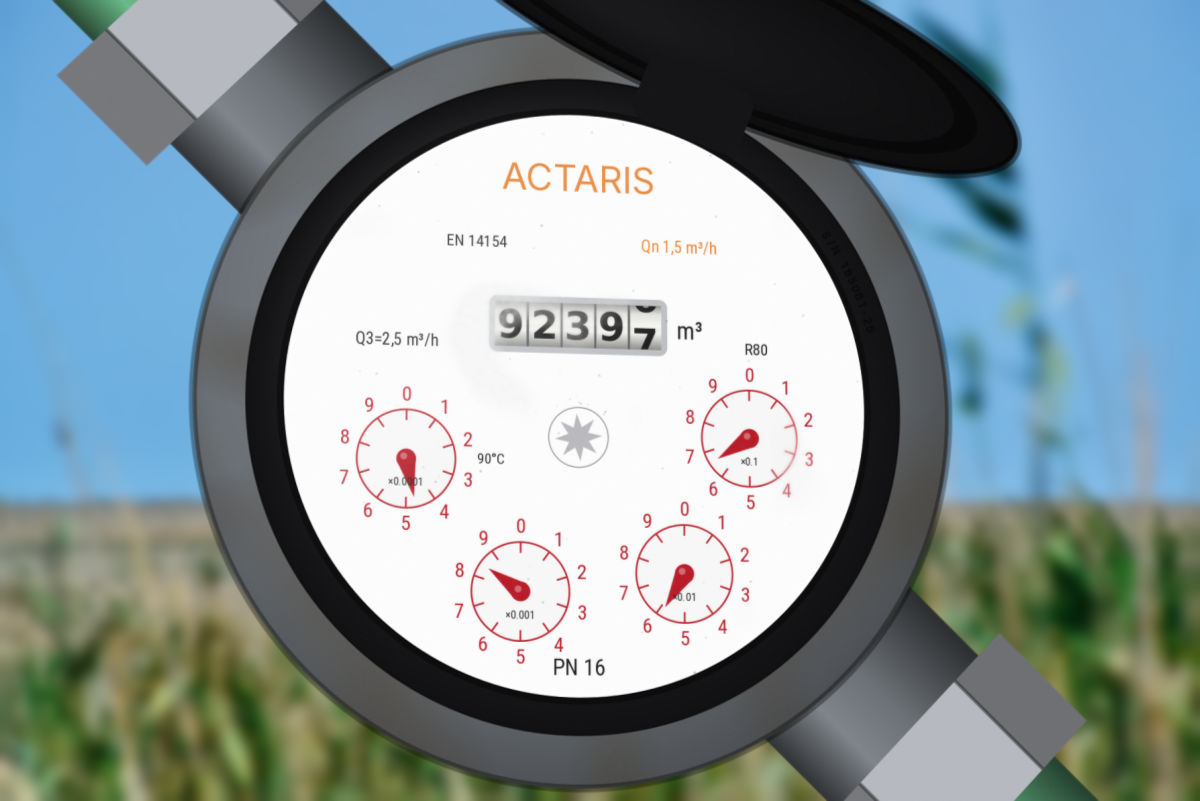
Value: m³ 92396.6584
